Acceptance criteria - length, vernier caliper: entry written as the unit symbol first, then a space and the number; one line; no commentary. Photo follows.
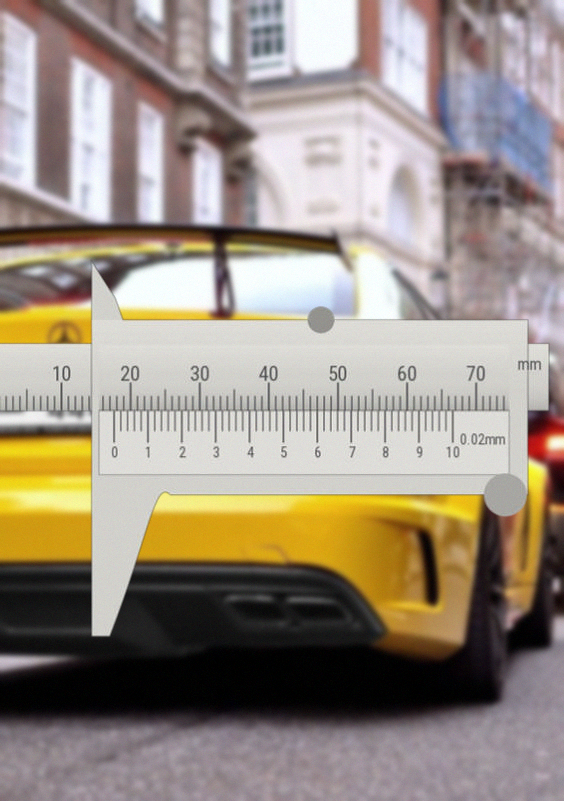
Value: mm 17.6
